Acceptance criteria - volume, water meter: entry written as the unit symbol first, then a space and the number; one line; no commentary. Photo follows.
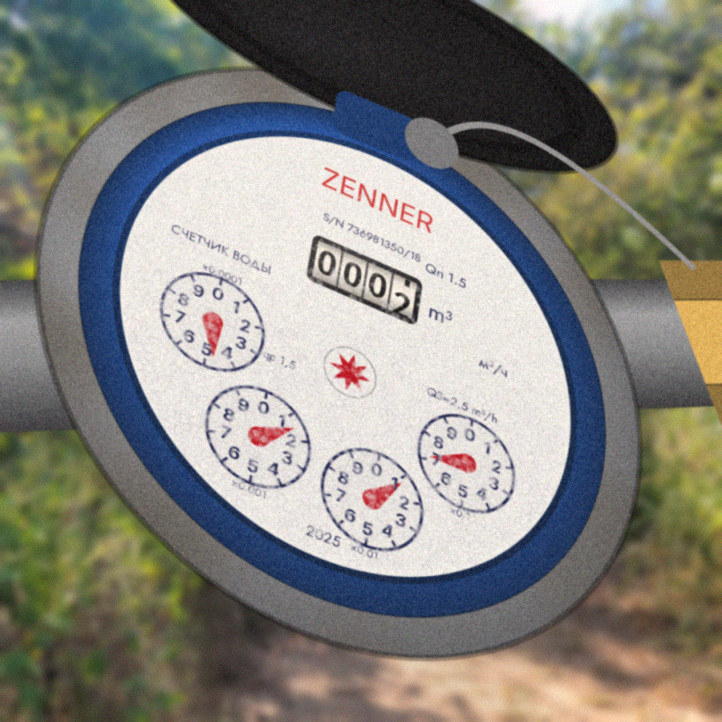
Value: m³ 1.7114
